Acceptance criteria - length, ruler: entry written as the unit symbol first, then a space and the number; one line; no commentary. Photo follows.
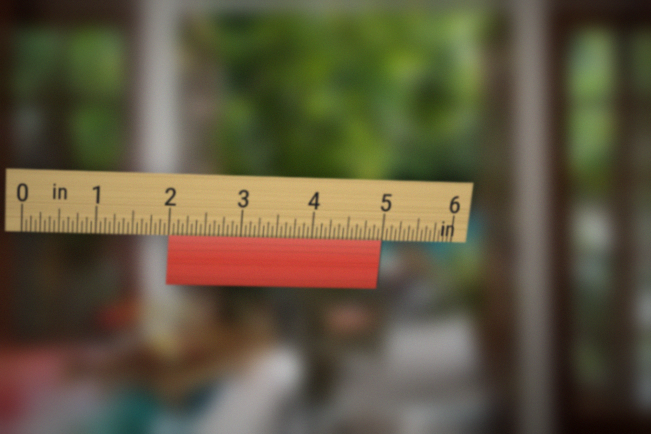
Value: in 3
